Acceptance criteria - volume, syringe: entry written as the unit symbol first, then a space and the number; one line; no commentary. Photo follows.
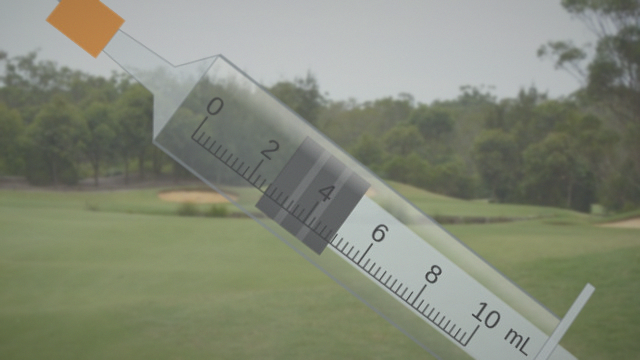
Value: mL 2.6
